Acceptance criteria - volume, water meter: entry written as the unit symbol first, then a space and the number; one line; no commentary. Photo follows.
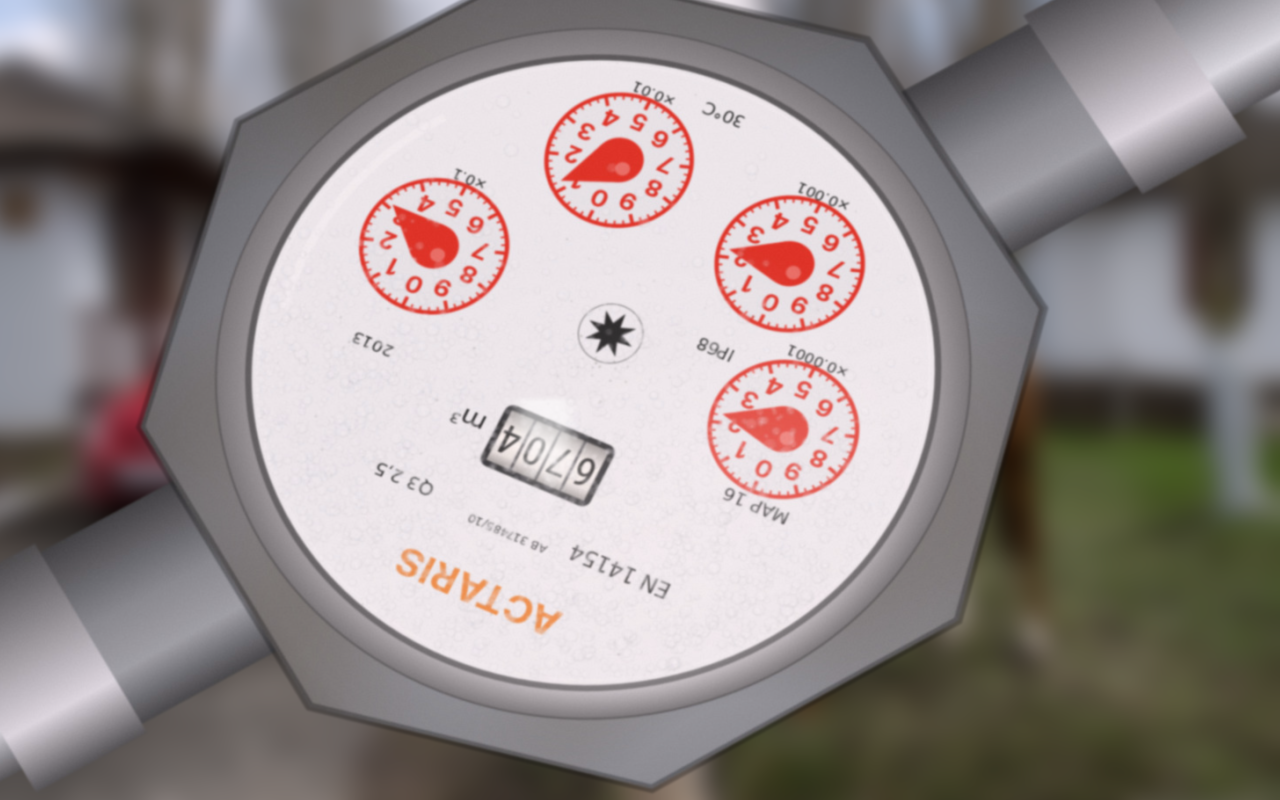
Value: m³ 6704.3122
